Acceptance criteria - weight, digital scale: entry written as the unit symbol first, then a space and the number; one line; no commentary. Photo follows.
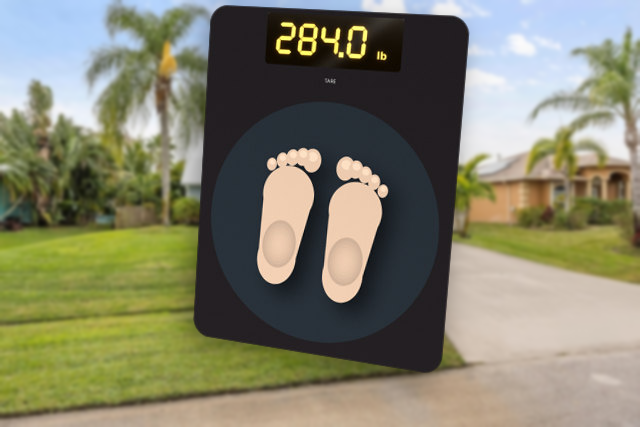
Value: lb 284.0
